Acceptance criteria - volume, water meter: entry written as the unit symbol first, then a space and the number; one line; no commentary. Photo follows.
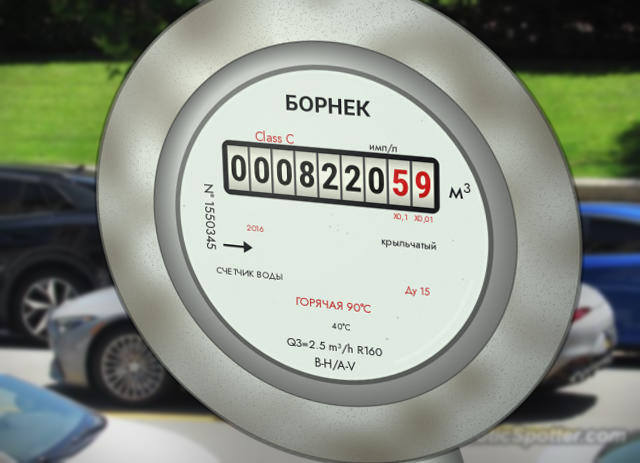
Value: m³ 8220.59
